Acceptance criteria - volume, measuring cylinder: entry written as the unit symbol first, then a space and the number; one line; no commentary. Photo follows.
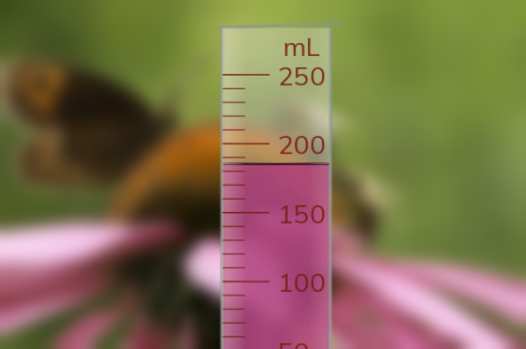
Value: mL 185
